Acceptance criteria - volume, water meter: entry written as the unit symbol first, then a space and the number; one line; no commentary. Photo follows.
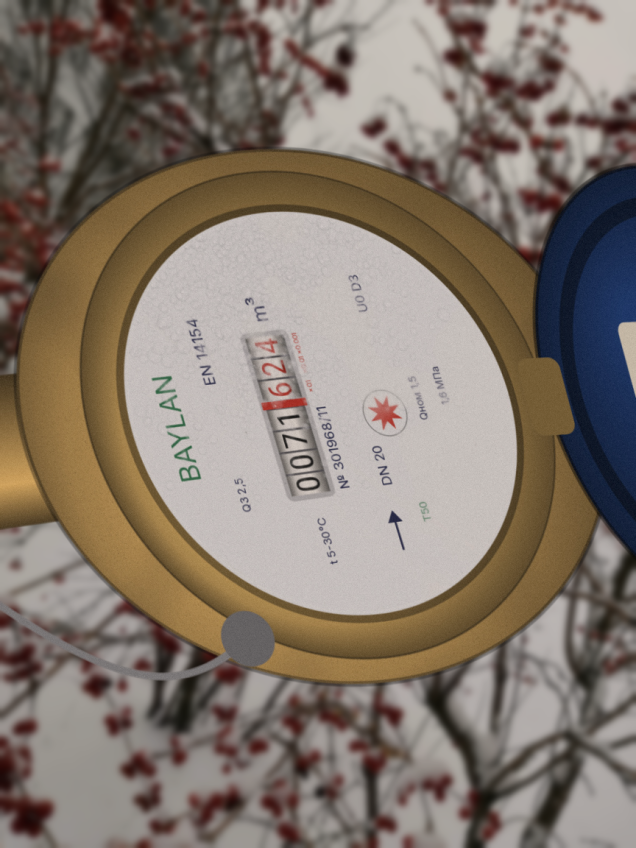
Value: m³ 71.624
